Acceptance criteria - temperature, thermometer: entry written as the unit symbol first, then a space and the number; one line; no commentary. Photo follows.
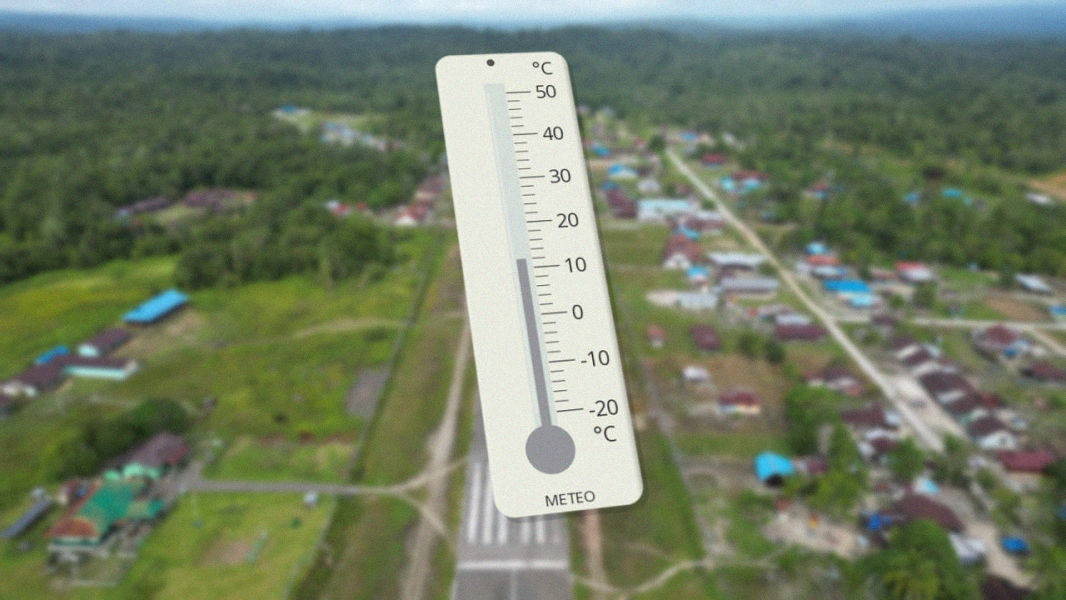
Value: °C 12
